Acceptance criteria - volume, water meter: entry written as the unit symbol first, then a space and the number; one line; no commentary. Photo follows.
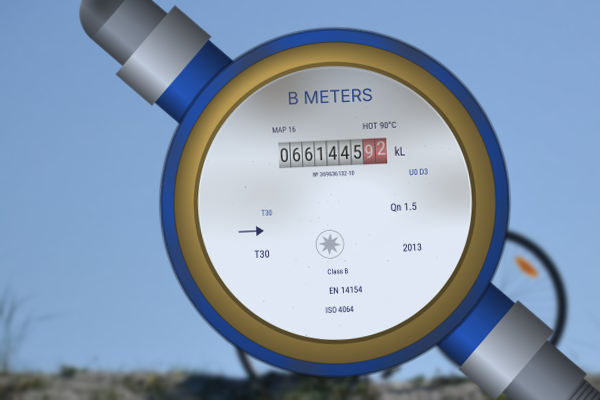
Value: kL 661445.92
